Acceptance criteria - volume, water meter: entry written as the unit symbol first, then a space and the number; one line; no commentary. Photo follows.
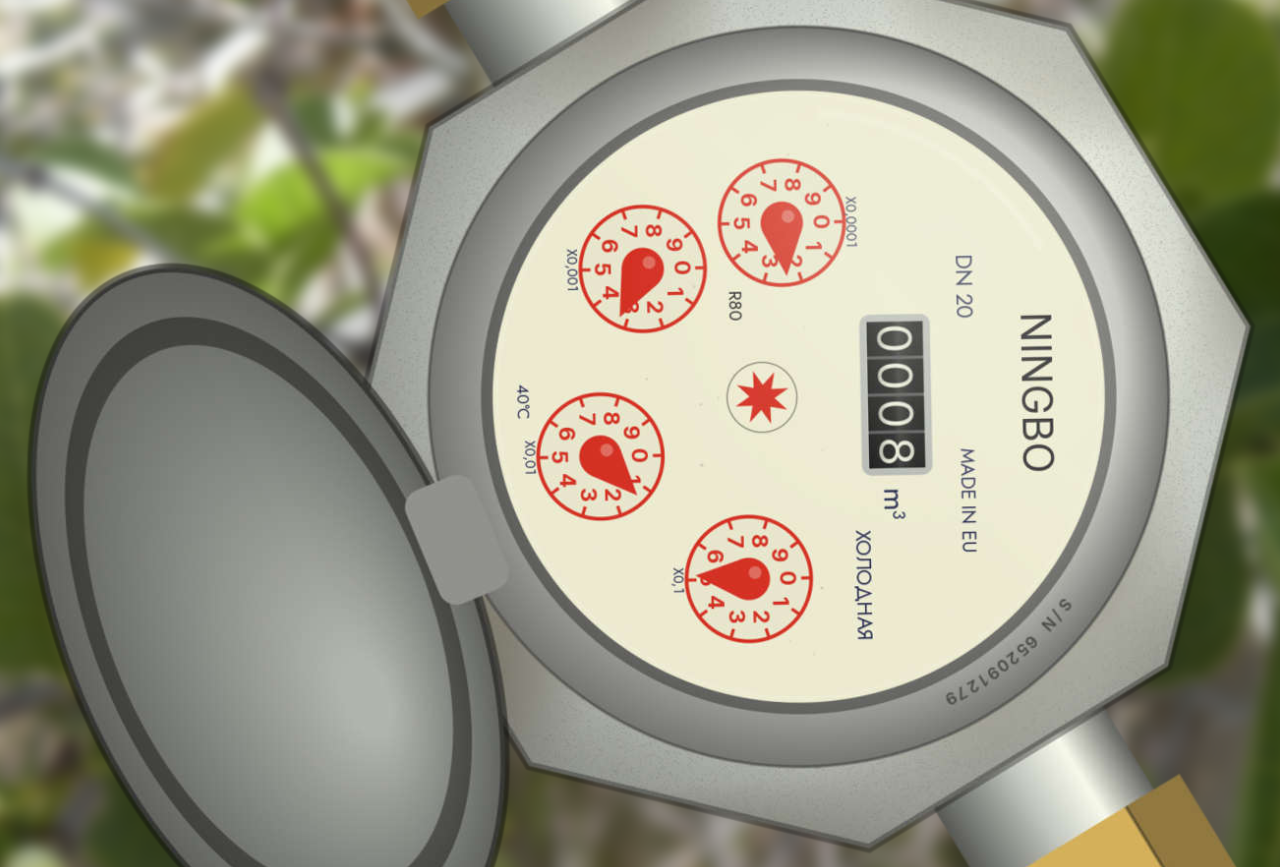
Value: m³ 8.5132
